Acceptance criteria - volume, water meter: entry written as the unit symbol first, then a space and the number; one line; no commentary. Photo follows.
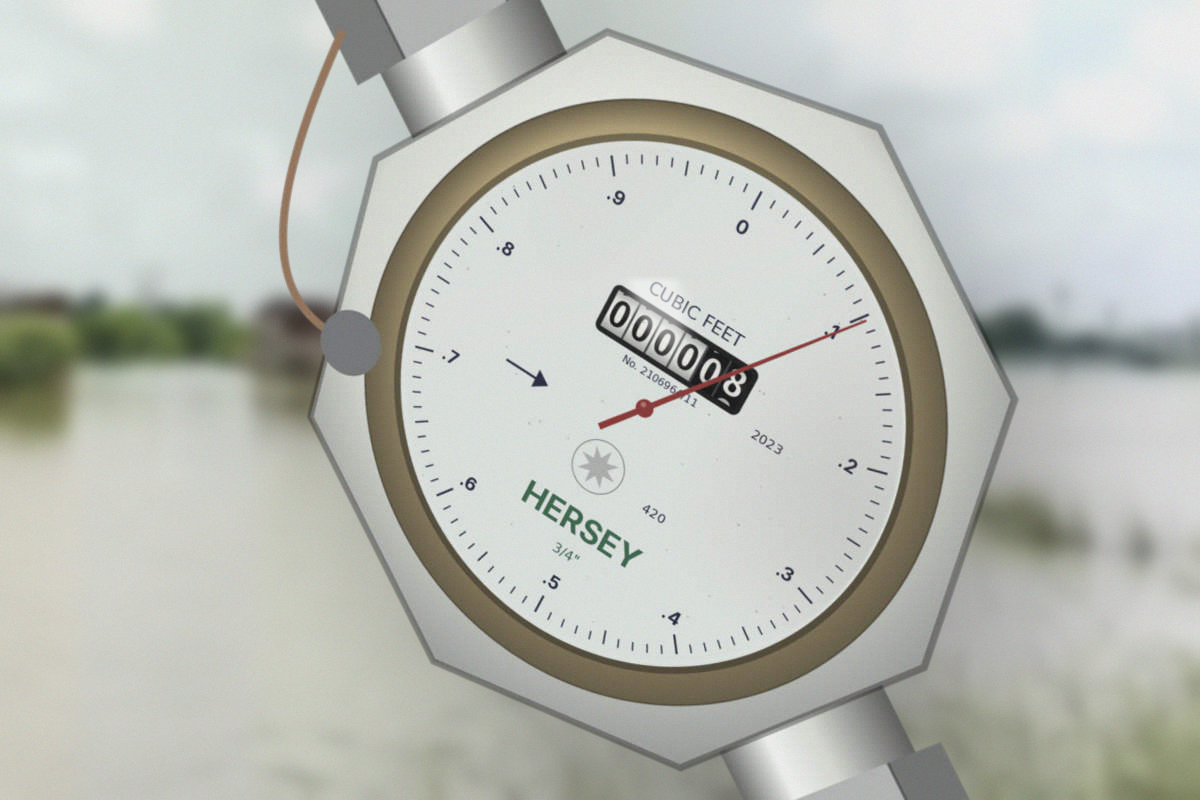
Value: ft³ 8.10
